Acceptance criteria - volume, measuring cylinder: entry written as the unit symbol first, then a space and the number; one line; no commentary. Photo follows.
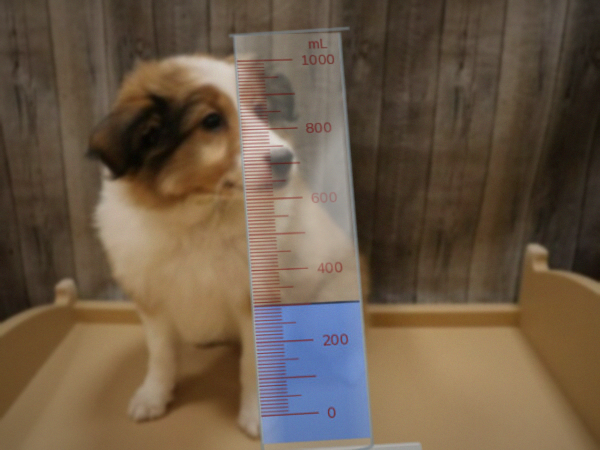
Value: mL 300
